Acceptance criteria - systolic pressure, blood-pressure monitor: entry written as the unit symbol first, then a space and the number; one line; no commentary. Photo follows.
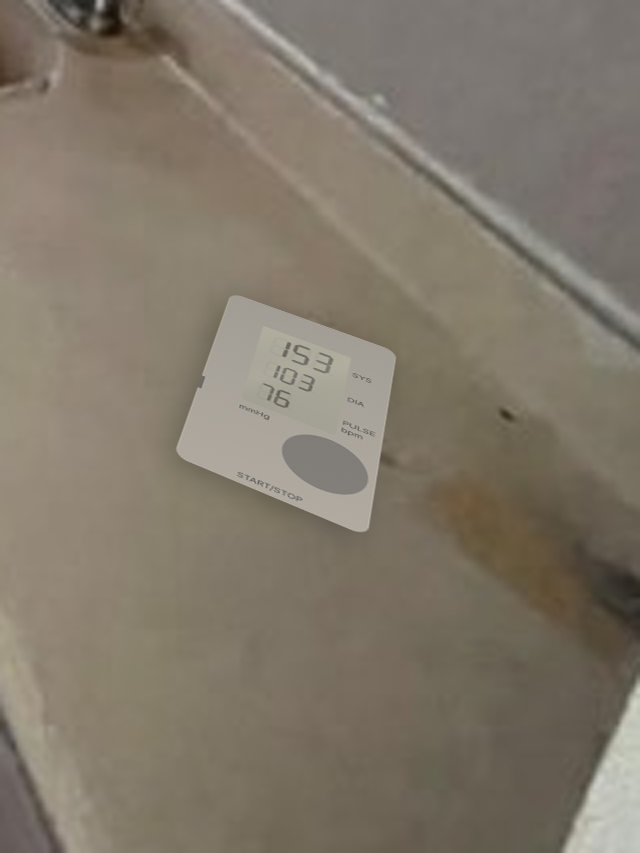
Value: mmHg 153
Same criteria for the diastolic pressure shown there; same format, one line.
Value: mmHg 103
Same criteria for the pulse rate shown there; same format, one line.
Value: bpm 76
